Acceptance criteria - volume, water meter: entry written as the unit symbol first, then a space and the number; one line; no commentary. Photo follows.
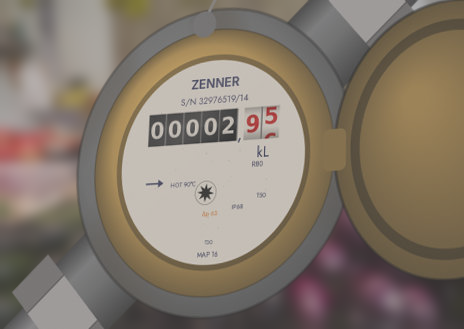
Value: kL 2.95
